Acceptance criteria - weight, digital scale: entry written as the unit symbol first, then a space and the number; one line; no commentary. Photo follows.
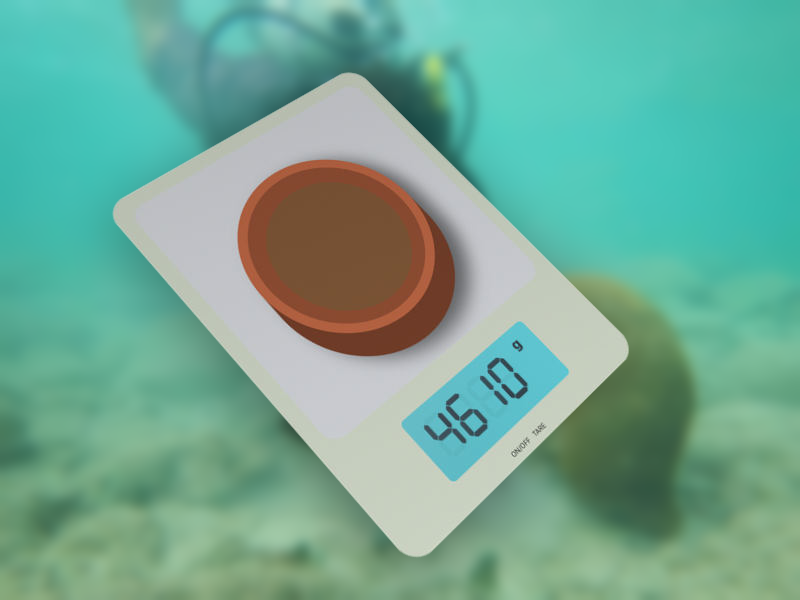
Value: g 4610
